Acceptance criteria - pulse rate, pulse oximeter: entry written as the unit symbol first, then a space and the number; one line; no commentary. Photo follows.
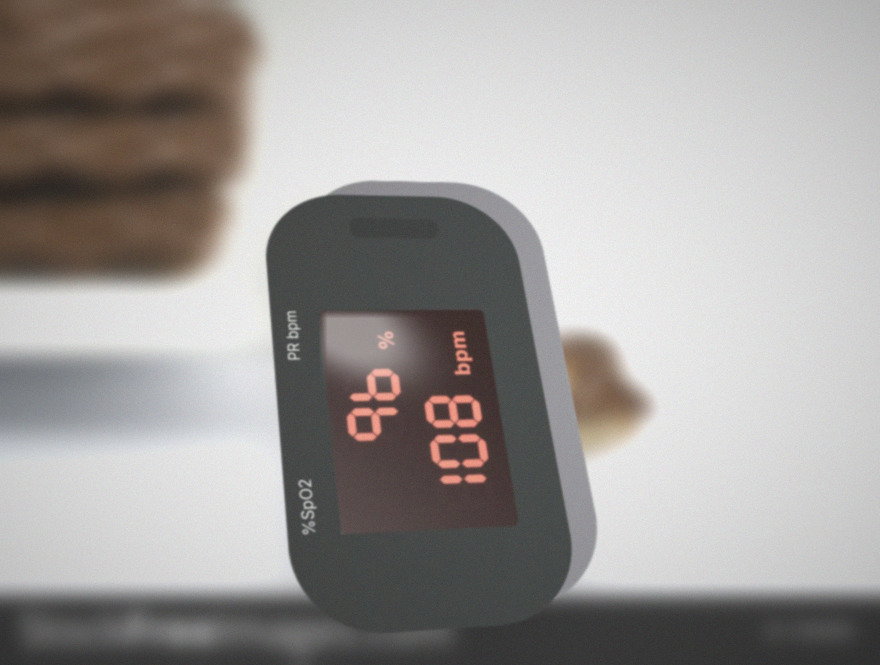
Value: bpm 108
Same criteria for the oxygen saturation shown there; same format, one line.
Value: % 96
